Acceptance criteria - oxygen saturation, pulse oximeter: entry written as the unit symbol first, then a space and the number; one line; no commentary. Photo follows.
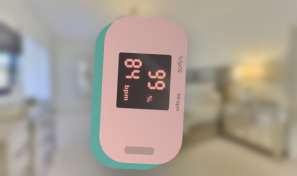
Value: % 99
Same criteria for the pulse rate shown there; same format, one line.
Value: bpm 84
